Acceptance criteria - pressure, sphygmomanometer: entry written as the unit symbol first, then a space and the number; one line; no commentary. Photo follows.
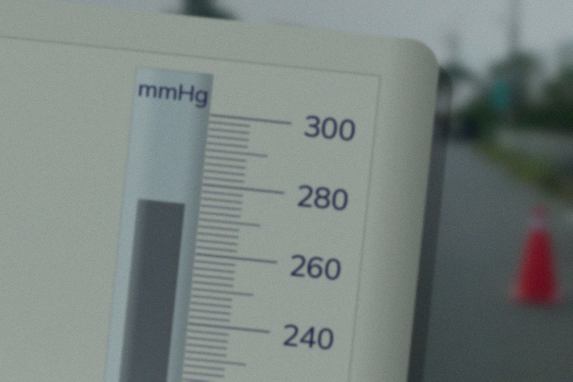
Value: mmHg 274
